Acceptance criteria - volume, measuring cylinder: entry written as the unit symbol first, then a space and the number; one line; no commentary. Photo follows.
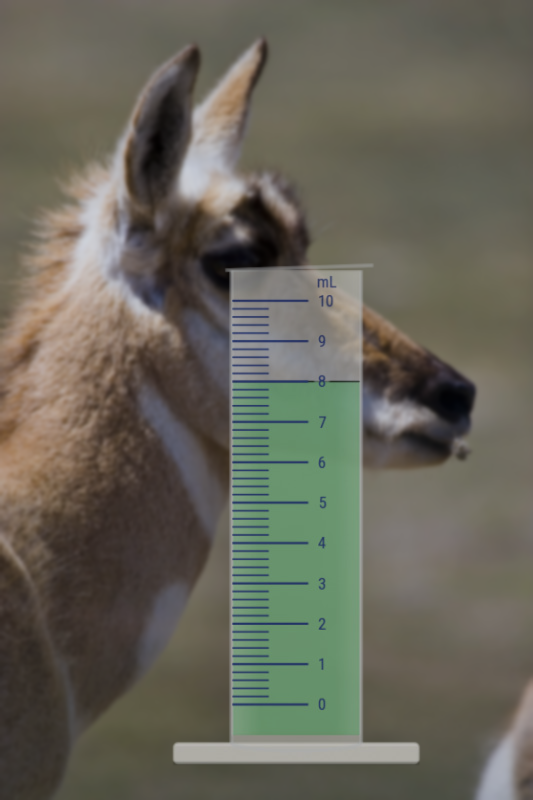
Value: mL 8
